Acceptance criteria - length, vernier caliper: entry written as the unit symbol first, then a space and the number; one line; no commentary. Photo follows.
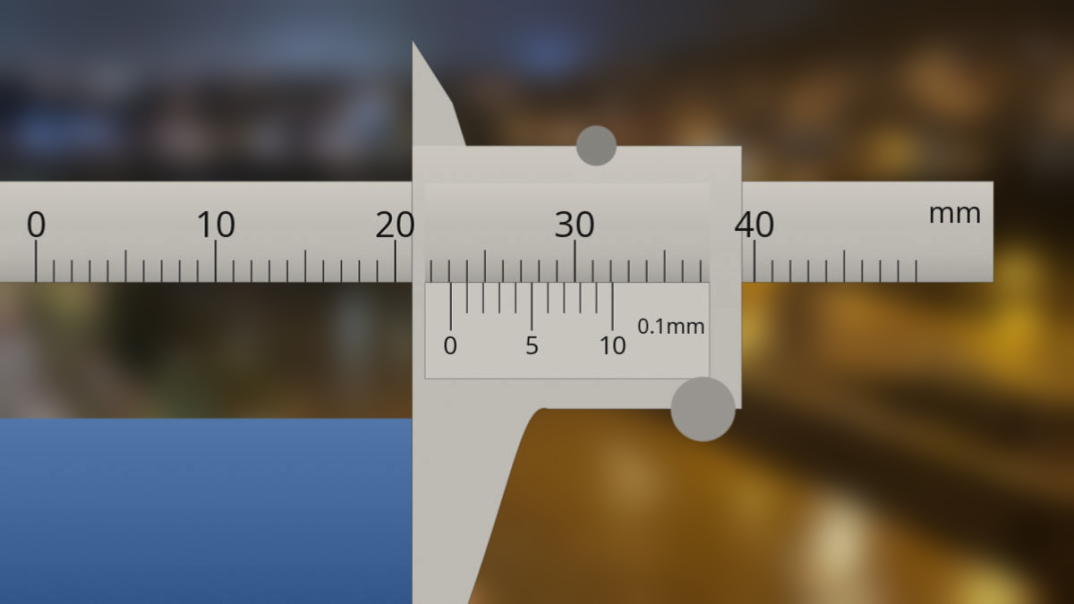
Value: mm 23.1
